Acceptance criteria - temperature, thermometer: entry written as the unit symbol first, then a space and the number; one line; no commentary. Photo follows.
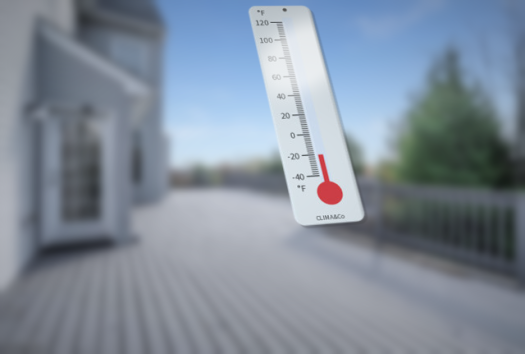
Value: °F -20
